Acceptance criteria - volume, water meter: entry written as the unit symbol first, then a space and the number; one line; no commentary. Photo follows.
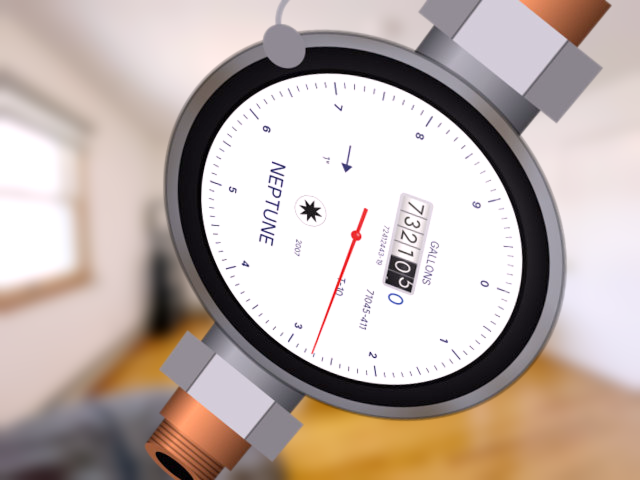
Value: gal 7321052.7
